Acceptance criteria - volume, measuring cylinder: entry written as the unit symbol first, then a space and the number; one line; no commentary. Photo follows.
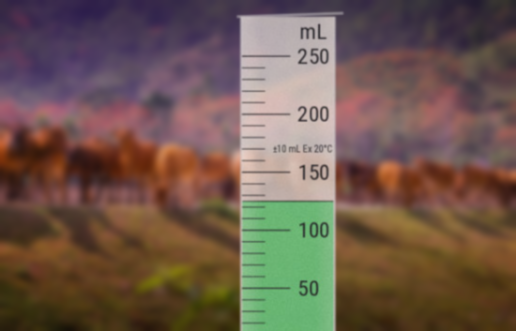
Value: mL 125
